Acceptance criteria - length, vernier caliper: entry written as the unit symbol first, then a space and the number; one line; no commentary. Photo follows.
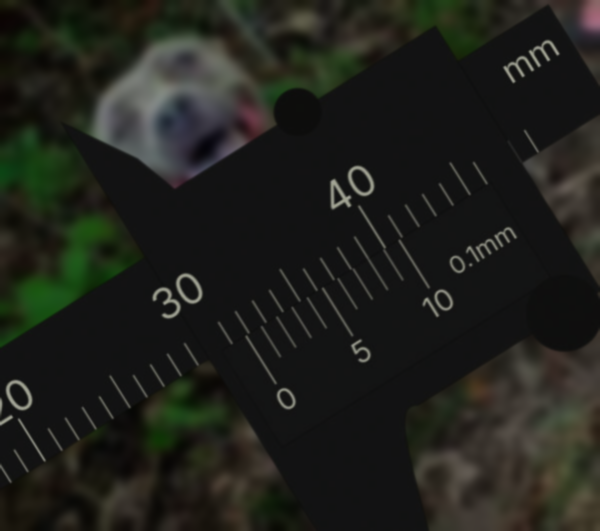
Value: mm 31.8
